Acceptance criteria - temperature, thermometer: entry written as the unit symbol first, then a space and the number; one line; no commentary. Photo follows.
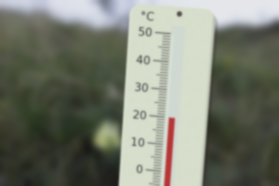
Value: °C 20
